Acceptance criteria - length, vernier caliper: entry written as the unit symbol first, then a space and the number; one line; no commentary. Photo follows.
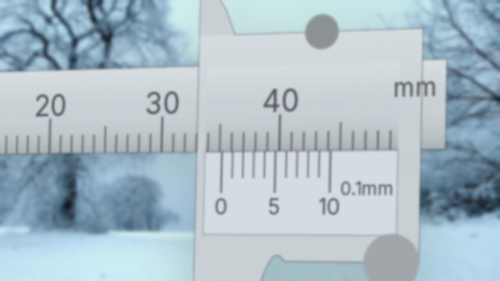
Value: mm 35.2
